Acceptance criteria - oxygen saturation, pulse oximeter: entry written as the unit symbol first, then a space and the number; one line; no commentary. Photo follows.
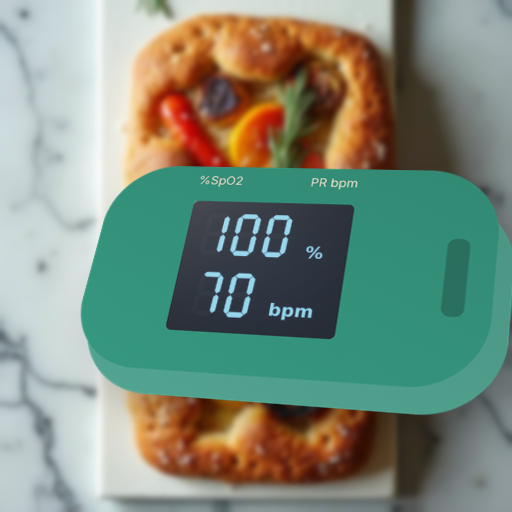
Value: % 100
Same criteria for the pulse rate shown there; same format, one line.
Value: bpm 70
